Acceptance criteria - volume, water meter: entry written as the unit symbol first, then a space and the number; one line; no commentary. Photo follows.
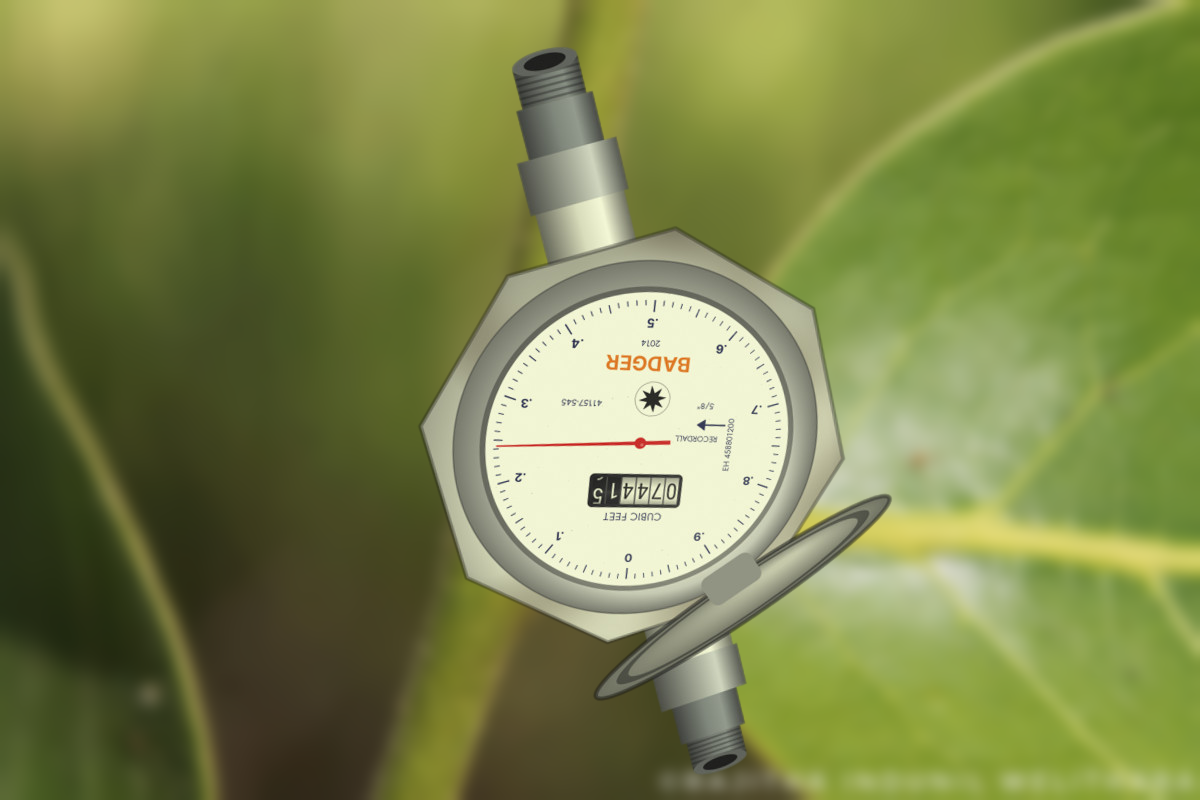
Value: ft³ 74415.24
